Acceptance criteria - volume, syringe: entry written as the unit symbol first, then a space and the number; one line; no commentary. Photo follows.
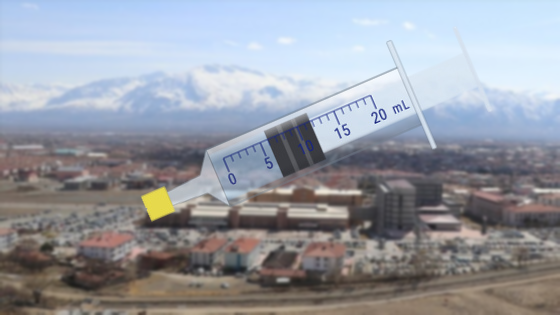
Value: mL 6
